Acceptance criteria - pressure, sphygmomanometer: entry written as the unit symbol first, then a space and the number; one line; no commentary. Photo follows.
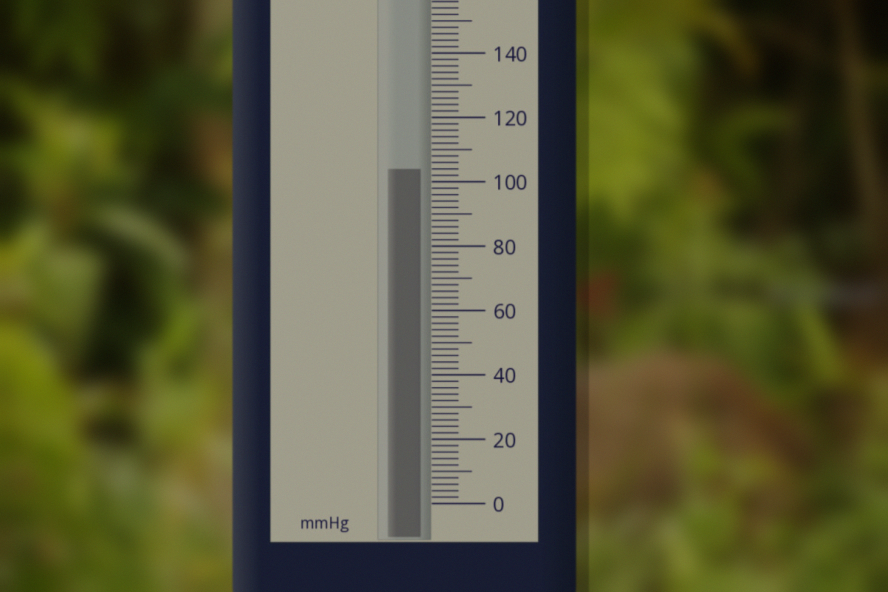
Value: mmHg 104
